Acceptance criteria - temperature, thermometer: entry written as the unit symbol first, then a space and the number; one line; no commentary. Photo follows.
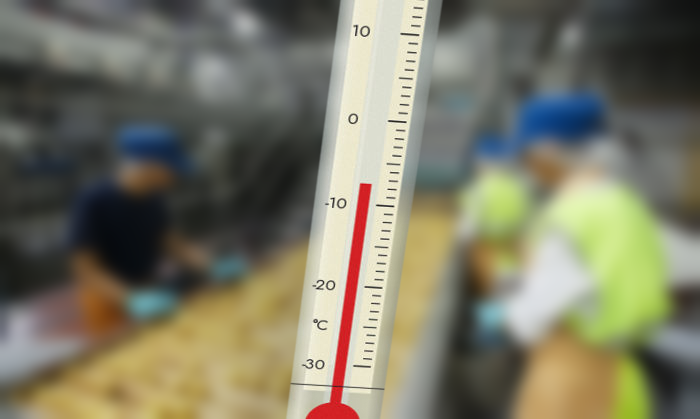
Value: °C -7.5
